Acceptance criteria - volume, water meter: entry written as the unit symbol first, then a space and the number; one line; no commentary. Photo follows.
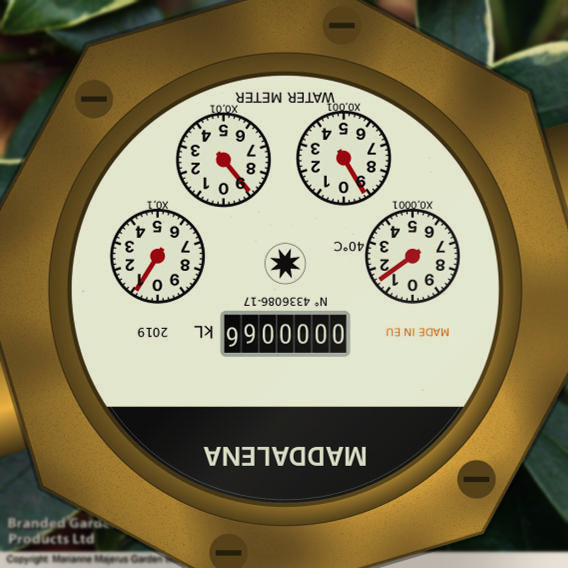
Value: kL 66.0891
